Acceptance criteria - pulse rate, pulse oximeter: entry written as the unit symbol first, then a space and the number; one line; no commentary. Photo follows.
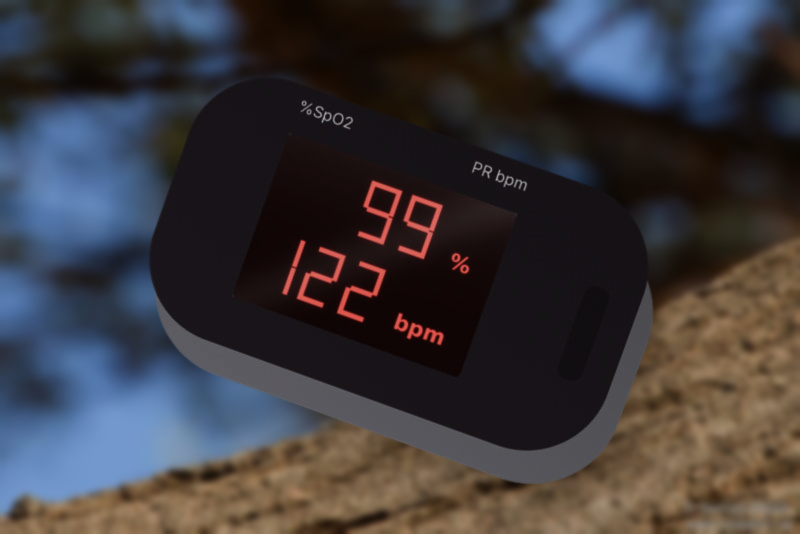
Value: bpm 122
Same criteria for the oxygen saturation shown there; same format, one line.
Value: % 99
